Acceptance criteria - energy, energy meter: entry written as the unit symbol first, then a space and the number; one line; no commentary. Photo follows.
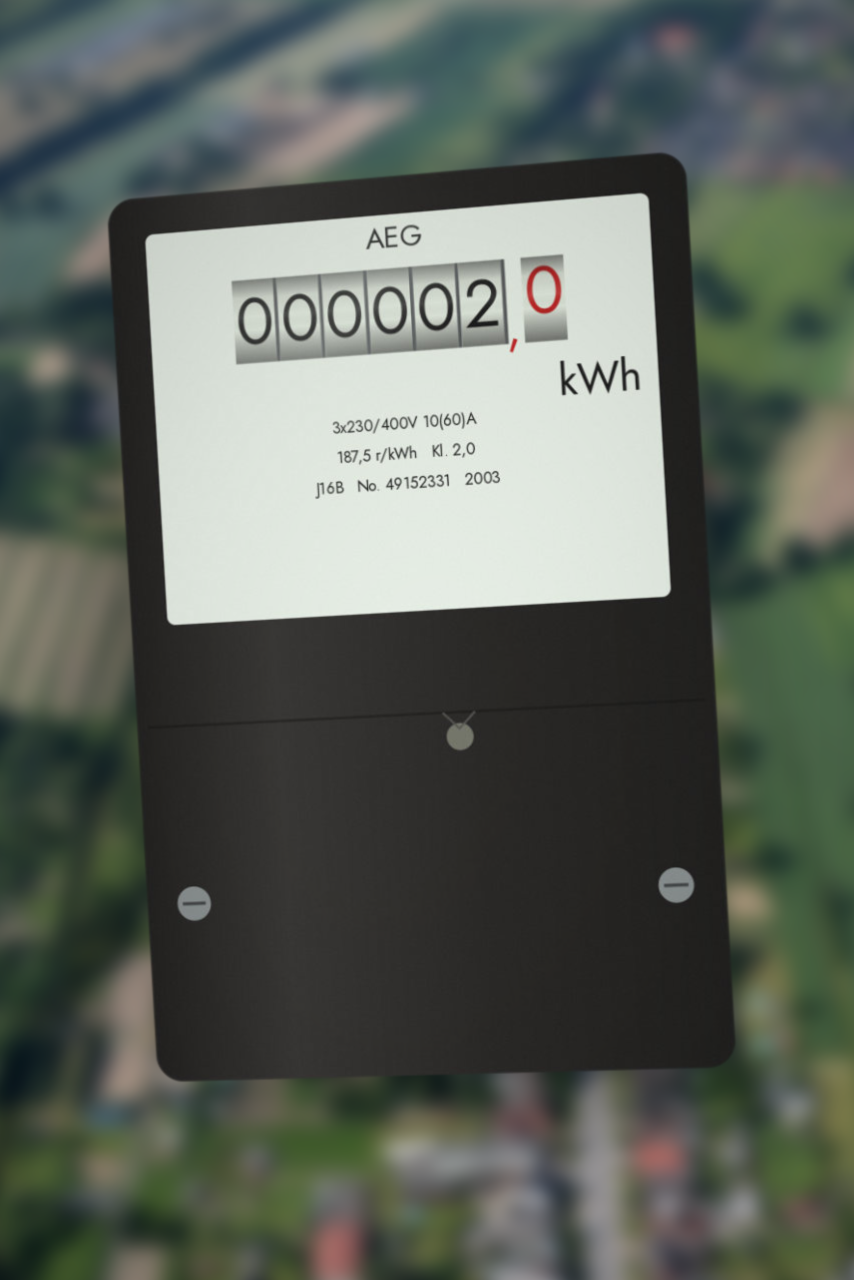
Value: kWh 2.0
